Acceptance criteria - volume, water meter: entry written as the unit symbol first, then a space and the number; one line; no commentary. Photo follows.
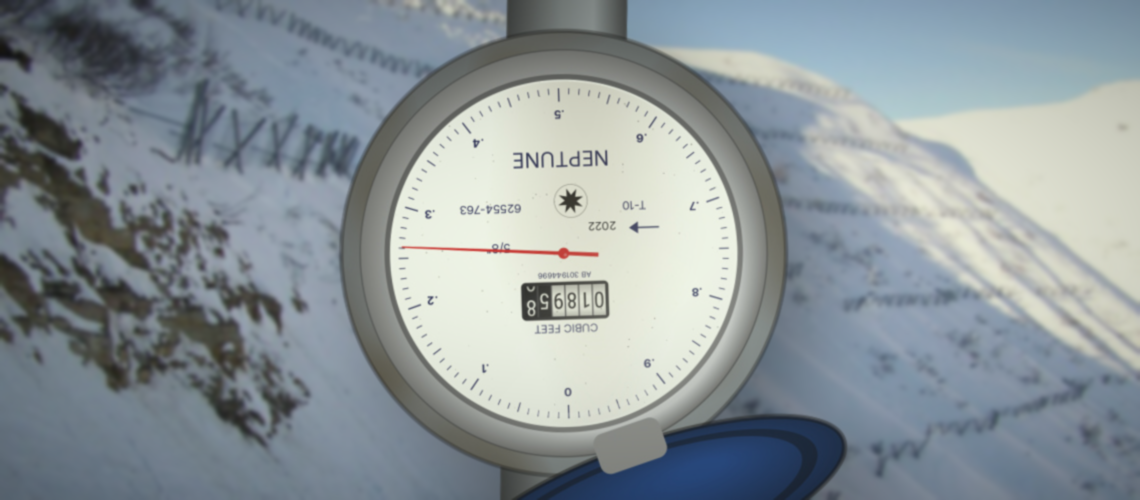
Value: ft³ 18958.26
